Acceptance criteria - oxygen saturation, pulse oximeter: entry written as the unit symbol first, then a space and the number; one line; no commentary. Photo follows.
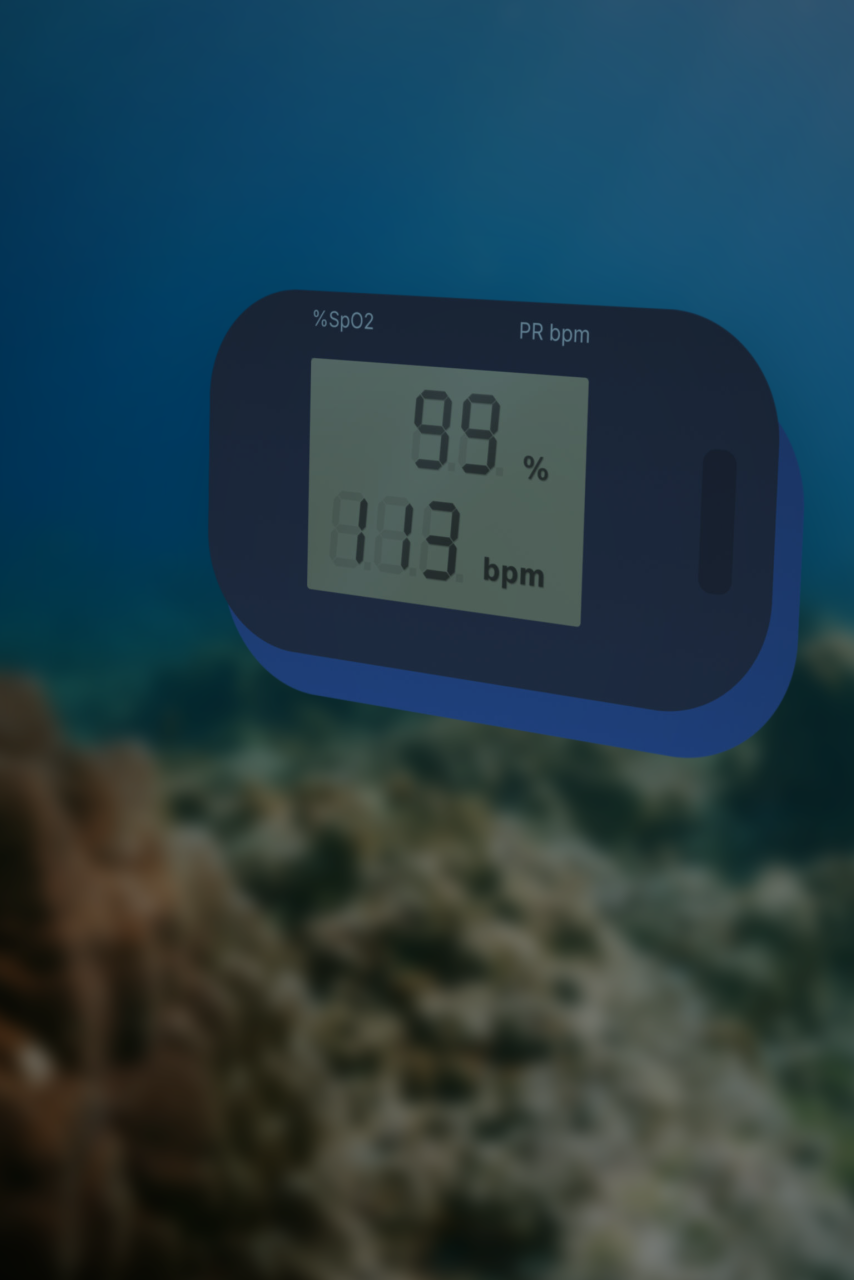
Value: % 99
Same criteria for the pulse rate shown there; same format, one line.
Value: bpm 113
